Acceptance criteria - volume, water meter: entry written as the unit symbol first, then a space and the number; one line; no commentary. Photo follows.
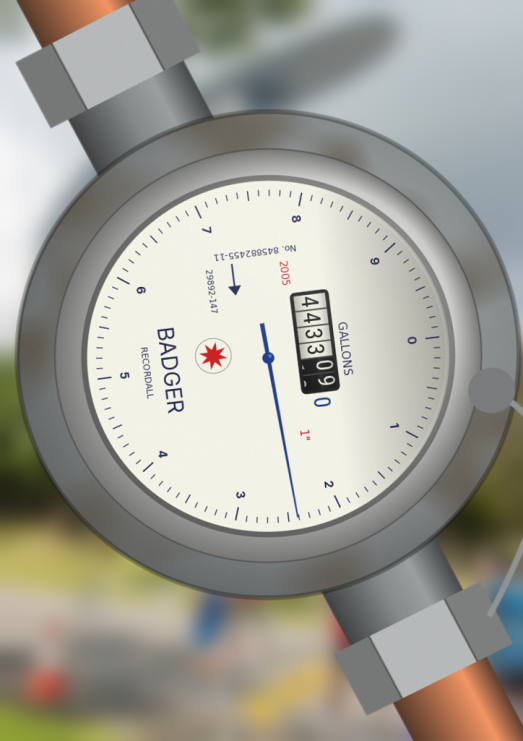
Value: gal 4433092.4
